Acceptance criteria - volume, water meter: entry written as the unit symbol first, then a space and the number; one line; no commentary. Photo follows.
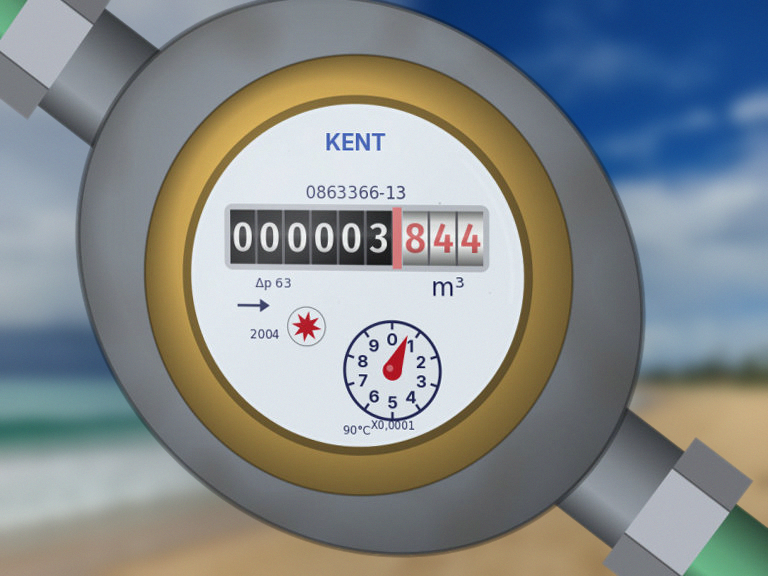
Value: m³ 3.8440
